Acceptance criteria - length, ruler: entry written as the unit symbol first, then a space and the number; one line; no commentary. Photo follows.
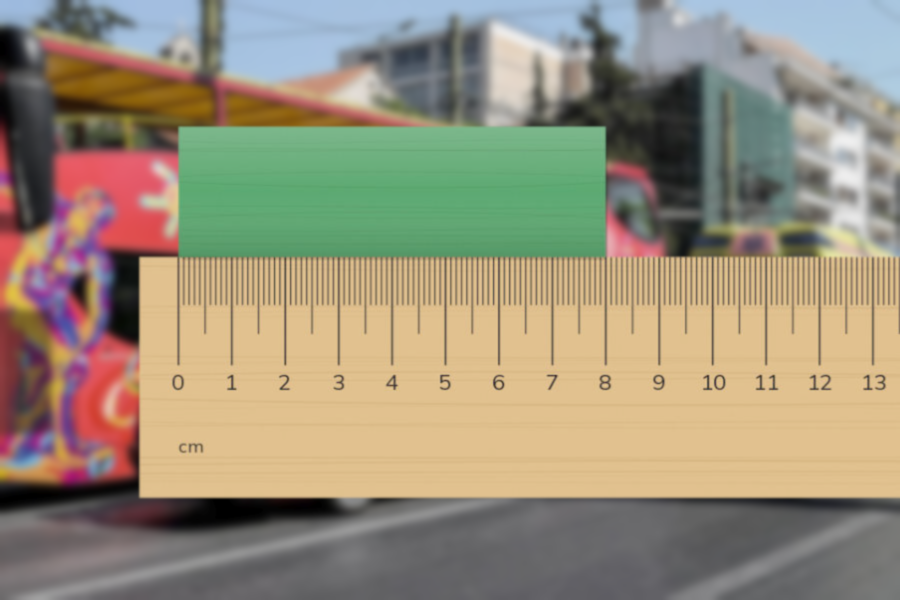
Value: cm 8
